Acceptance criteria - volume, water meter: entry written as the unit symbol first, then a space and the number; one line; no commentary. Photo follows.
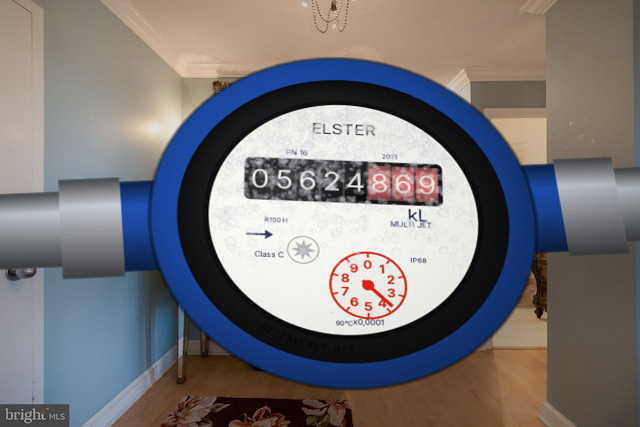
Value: kL 5624.8693
